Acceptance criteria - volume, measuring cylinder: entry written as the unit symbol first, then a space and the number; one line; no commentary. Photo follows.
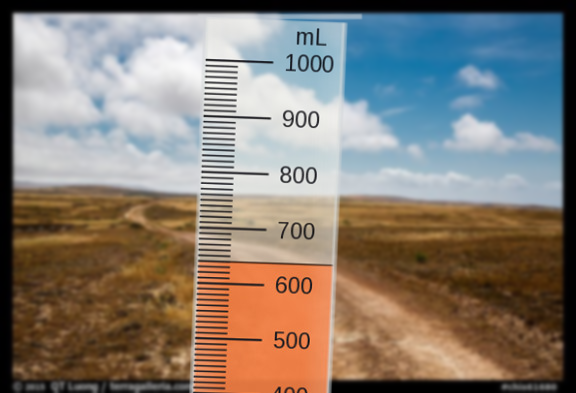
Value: mL 640
